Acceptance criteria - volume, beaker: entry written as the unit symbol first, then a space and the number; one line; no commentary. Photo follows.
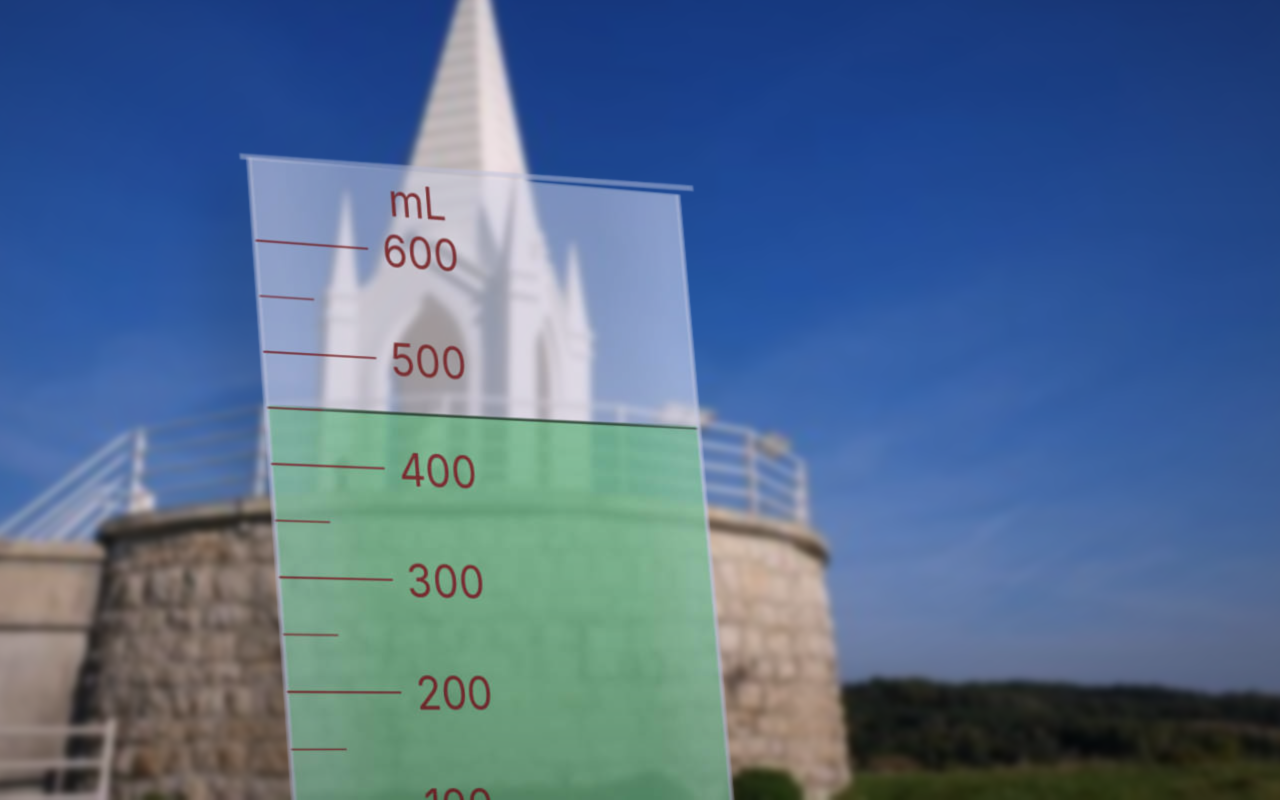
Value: mL 450
